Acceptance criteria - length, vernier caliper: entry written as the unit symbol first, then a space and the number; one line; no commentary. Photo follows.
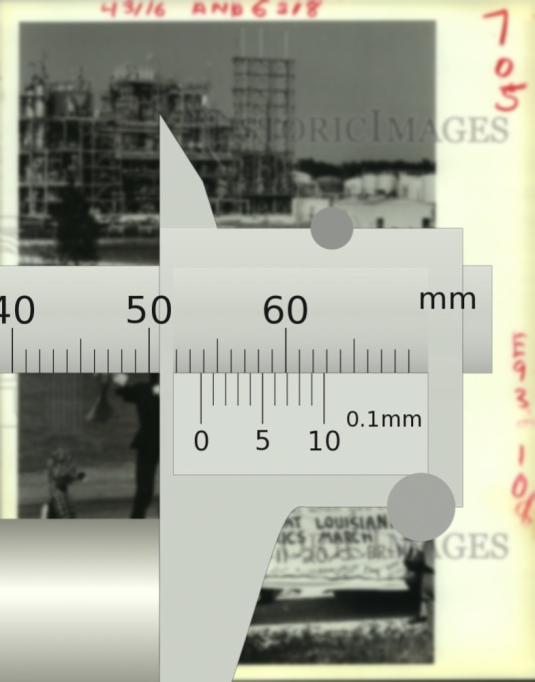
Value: mm 53.8
